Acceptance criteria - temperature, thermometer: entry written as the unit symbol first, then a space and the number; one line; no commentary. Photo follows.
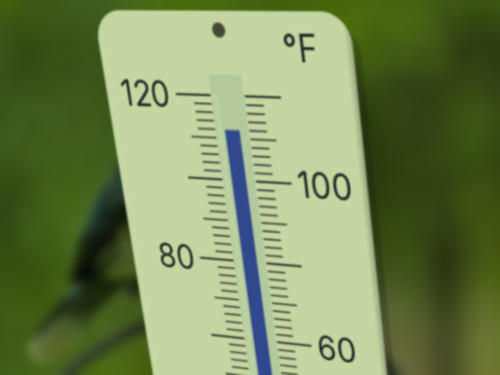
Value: °F 112
